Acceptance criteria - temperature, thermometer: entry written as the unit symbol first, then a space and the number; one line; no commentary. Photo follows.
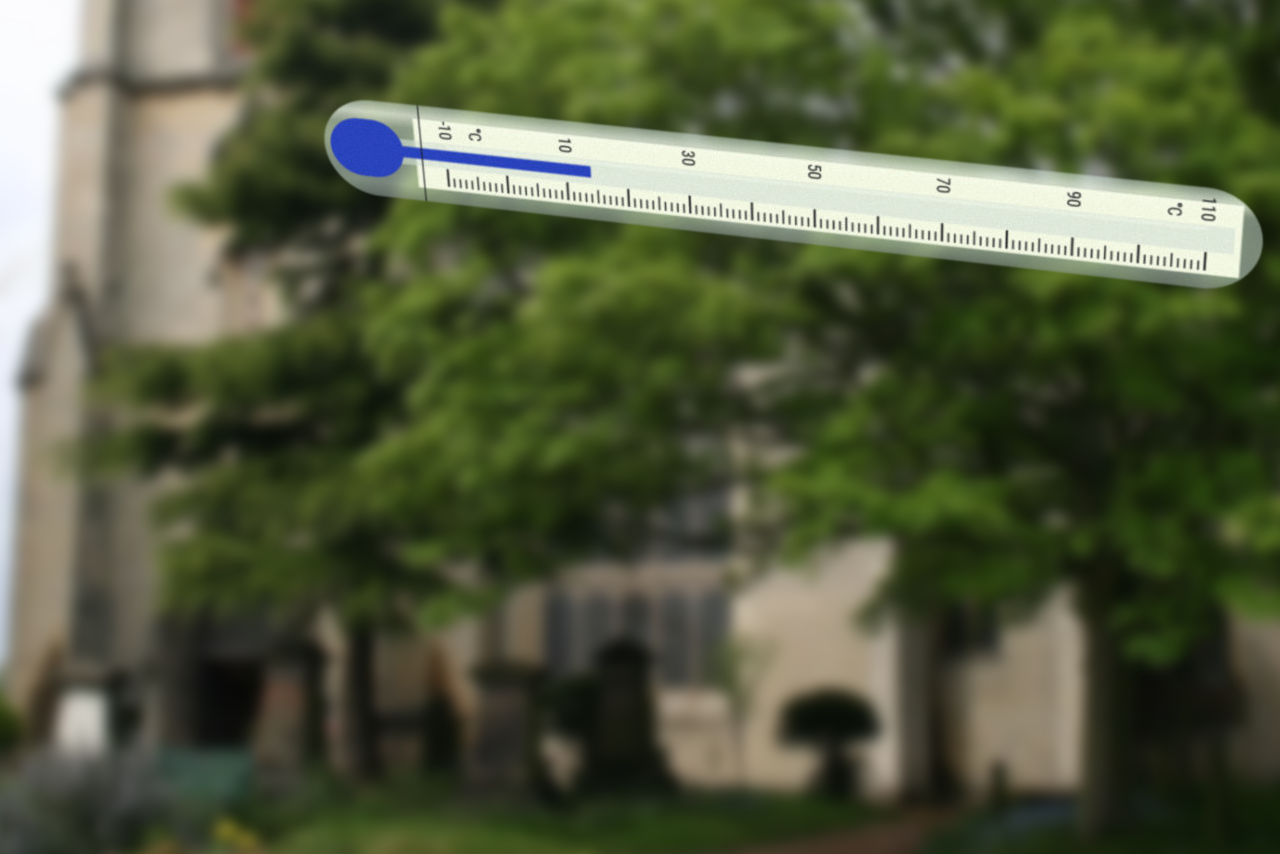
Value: °C 14
